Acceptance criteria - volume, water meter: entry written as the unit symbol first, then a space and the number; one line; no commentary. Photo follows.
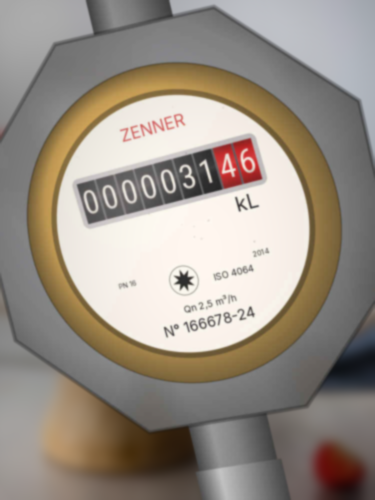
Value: kL 31.46
